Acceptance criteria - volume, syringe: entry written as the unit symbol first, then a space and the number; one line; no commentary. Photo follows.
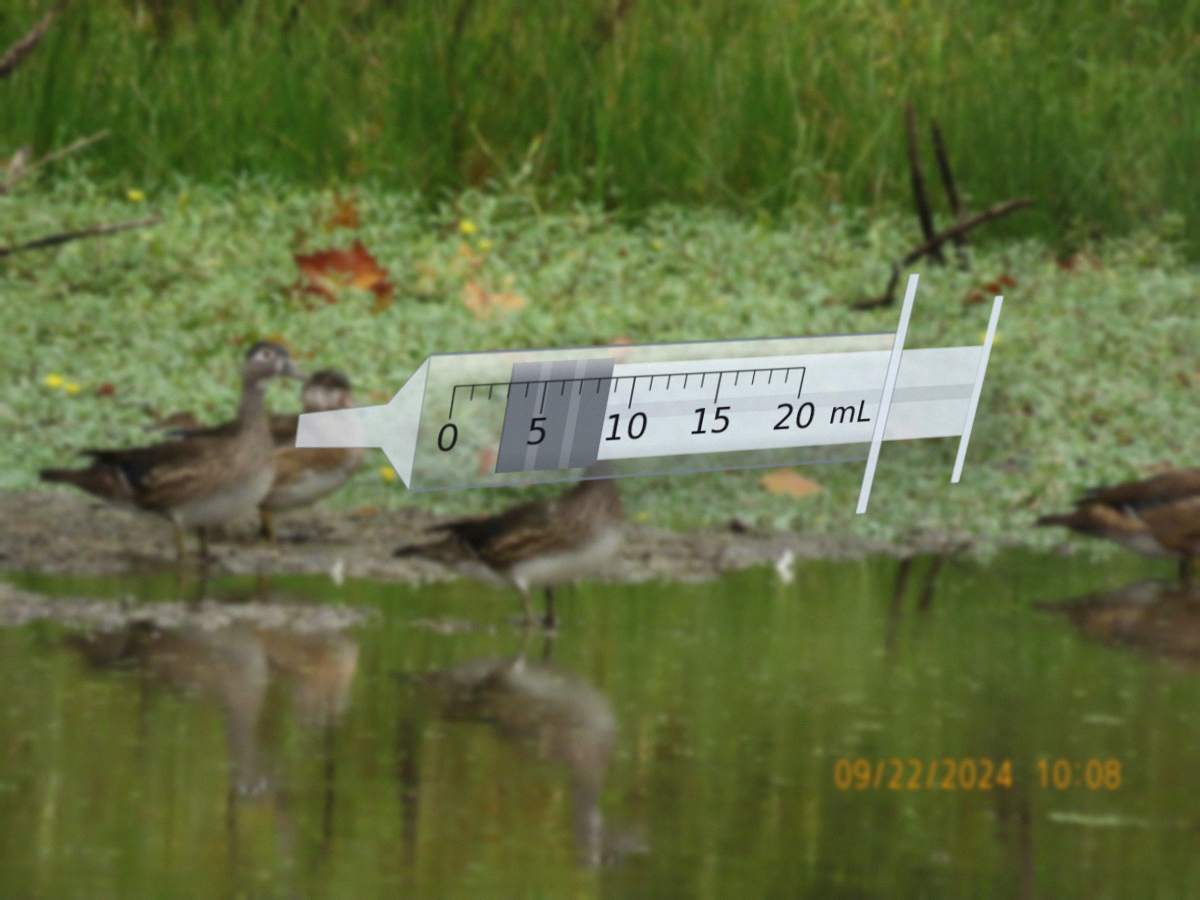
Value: mL 3
